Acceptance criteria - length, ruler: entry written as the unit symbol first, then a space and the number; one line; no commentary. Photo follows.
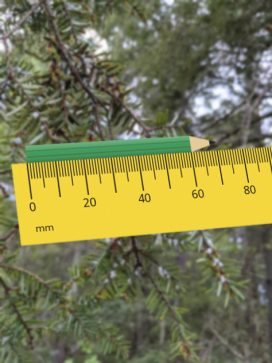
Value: mm 70
